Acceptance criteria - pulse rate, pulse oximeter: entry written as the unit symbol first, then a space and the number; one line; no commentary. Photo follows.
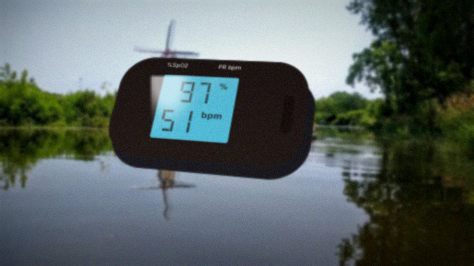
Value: bpm 51
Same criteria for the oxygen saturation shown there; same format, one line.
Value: % 97
